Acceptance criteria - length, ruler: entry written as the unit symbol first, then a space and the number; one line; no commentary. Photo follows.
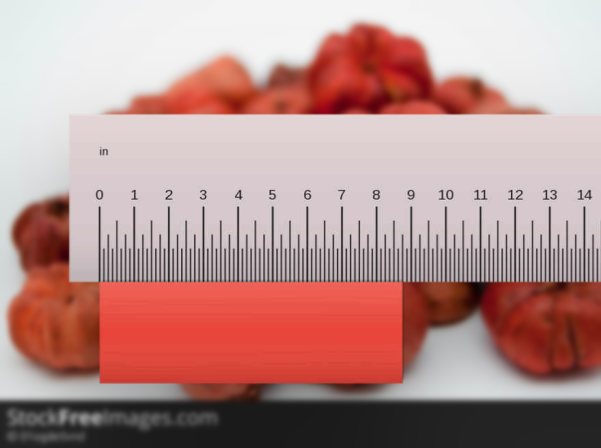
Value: in 8.75
